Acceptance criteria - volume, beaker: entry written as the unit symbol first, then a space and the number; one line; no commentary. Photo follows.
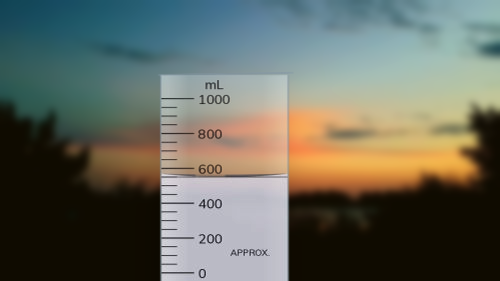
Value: mL 550
